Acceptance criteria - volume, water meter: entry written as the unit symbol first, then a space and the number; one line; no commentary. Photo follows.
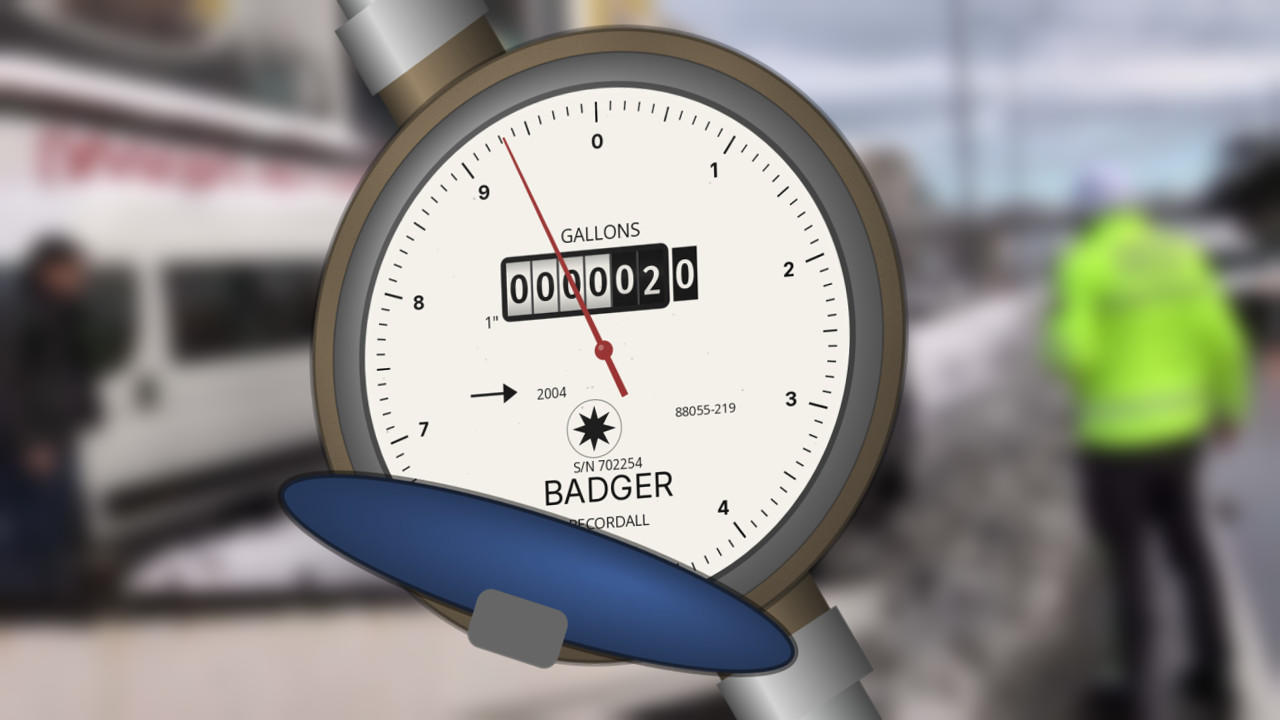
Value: gal 19.3
